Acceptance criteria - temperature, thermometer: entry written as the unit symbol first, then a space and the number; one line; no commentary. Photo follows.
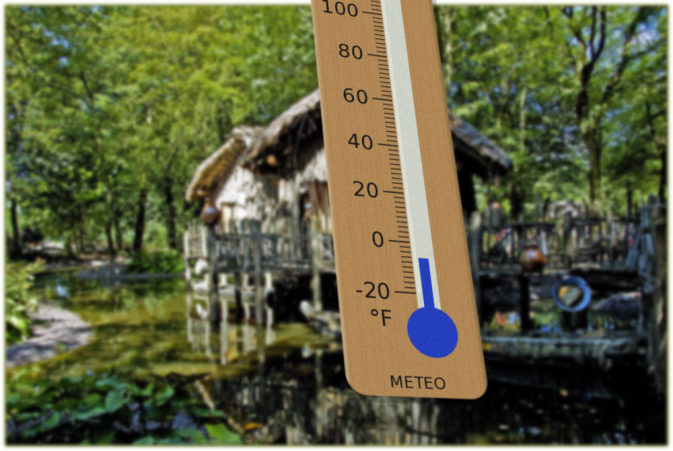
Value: °F -6
